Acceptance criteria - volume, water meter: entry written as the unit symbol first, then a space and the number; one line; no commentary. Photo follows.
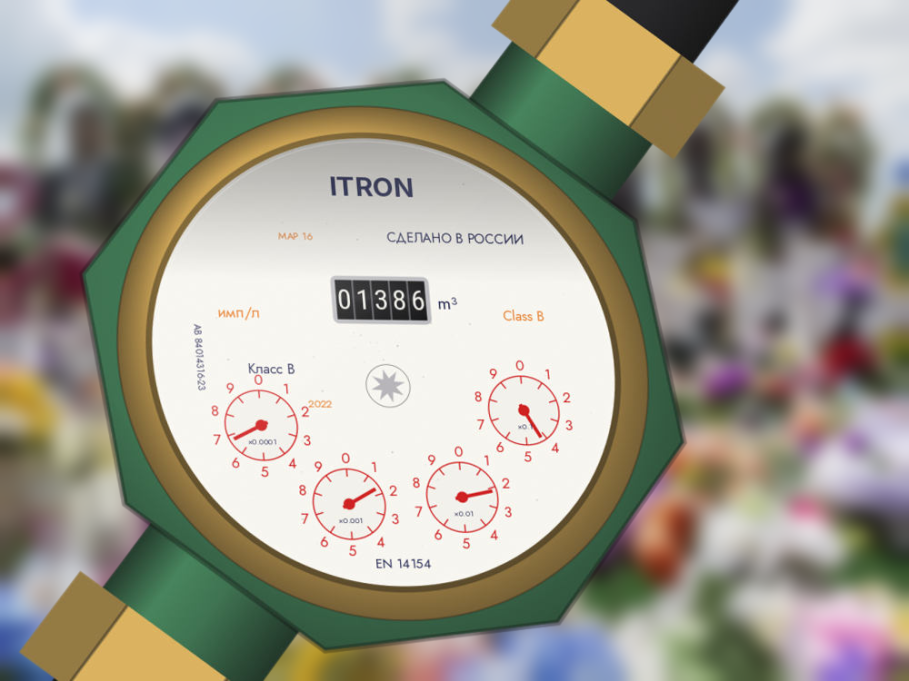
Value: m³ 1386.4216
